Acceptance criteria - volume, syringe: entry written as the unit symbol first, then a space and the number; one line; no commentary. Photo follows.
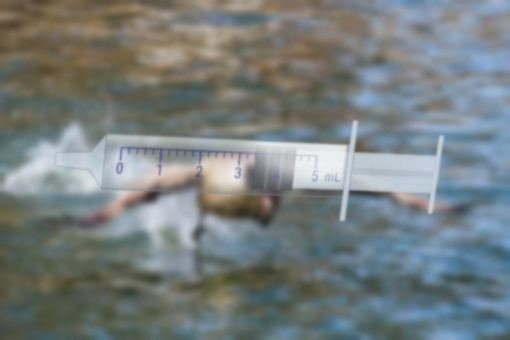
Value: mL 3.4
